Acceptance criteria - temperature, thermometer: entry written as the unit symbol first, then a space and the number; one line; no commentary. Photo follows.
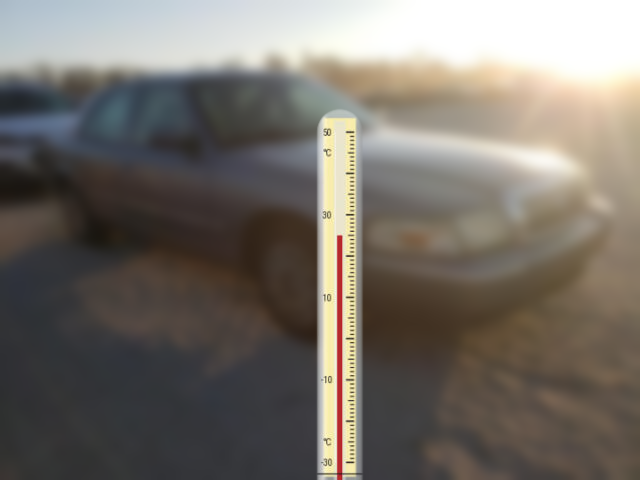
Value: °C 25
